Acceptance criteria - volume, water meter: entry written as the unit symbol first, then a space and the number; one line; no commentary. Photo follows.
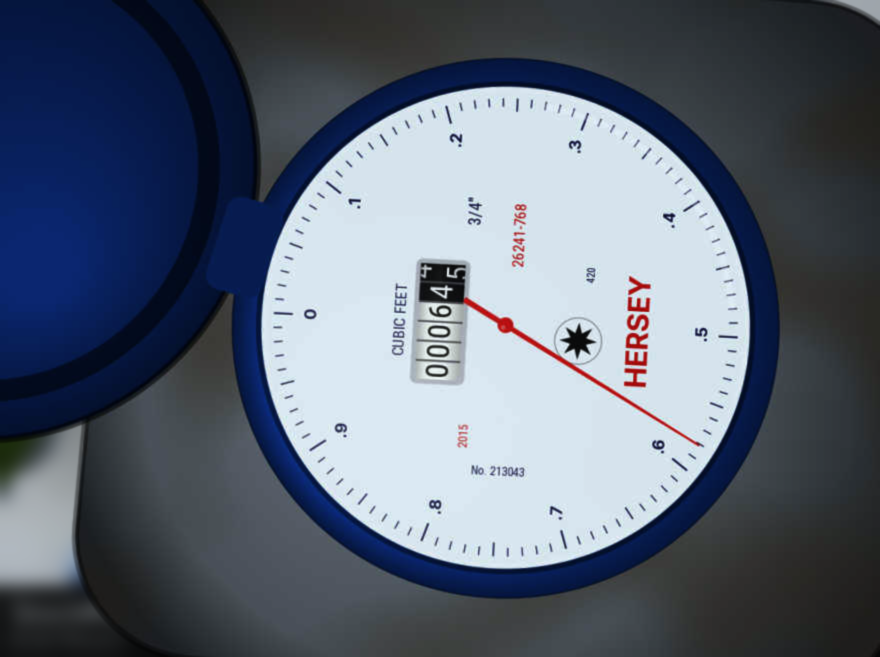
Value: ft³ 644.58
